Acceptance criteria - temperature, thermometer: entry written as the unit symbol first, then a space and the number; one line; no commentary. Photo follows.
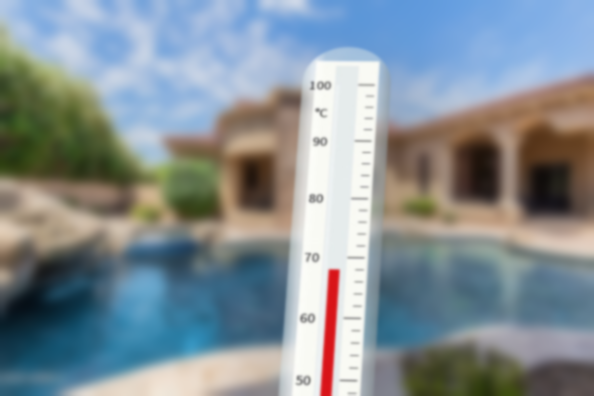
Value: °C 68
